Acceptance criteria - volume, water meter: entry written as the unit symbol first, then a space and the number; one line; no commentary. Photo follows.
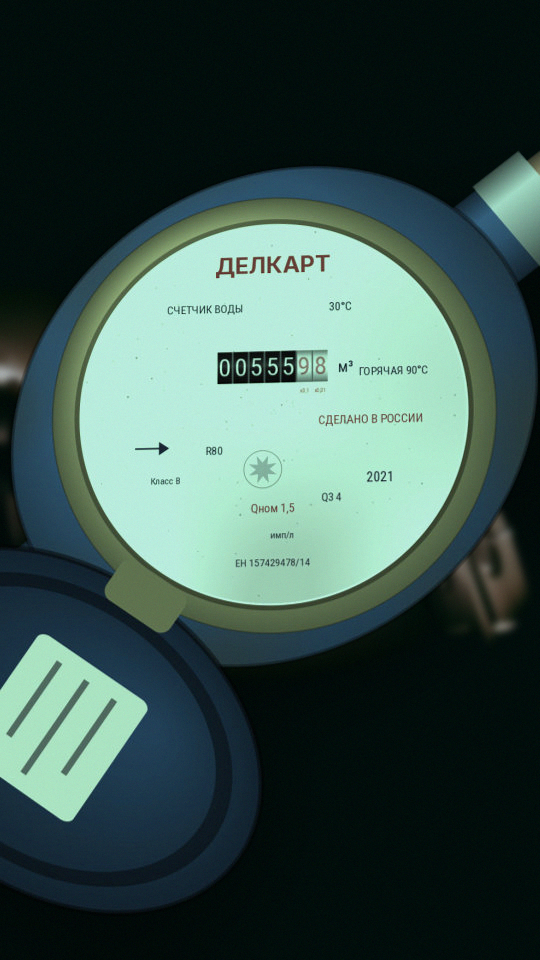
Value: m³ 555.98
